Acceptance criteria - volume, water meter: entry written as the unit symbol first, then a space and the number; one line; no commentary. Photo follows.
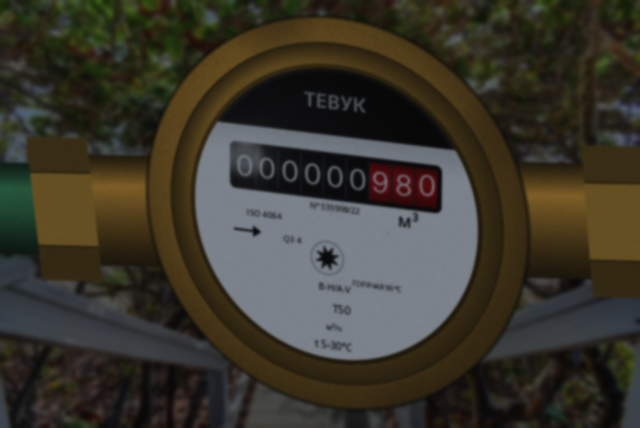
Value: m³ 0.980
